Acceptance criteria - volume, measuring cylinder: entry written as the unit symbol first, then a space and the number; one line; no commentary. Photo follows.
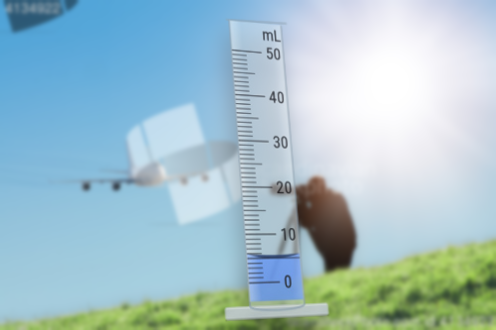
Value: mL 5
